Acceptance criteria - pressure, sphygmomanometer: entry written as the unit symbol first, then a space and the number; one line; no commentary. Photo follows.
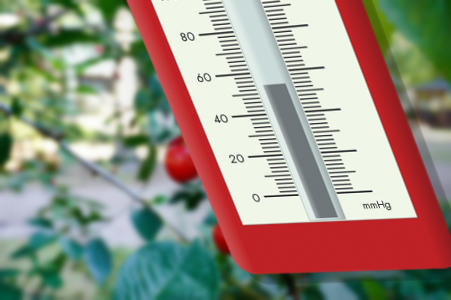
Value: mmHg 54
